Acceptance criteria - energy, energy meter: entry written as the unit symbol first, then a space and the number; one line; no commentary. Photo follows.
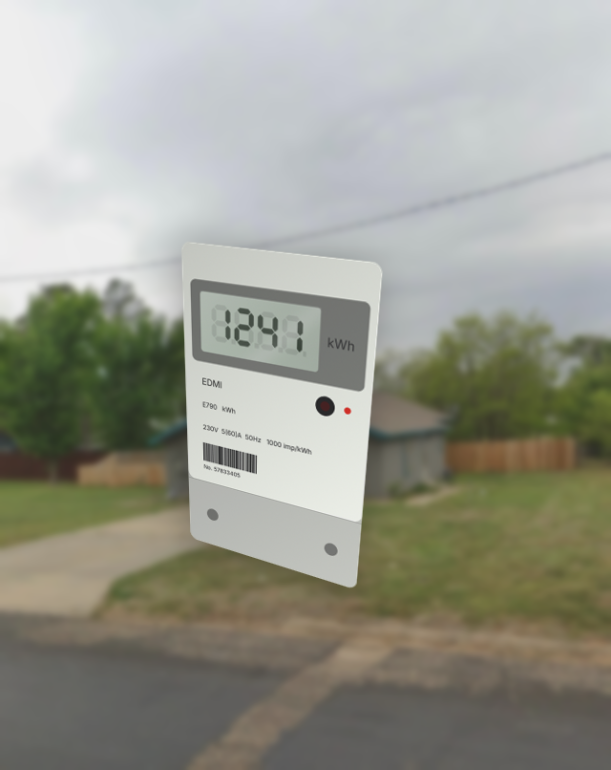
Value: kWh 1241
